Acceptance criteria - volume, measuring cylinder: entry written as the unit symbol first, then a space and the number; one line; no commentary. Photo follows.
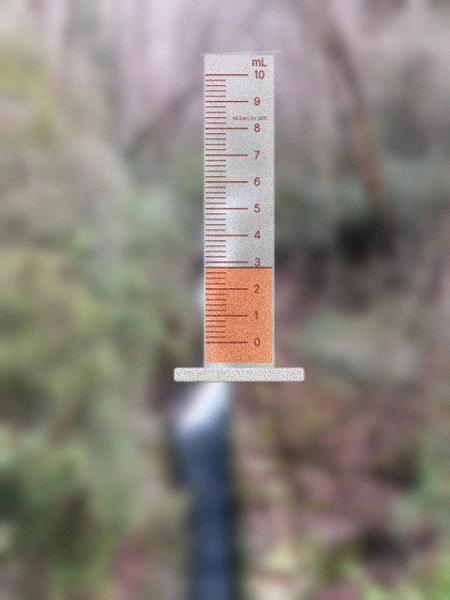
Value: mL 2.8
